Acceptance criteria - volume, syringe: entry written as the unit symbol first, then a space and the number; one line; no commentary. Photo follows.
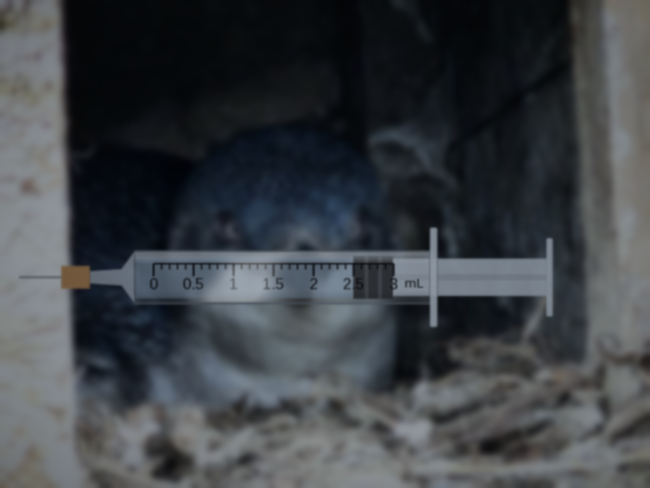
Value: mL 2.5
